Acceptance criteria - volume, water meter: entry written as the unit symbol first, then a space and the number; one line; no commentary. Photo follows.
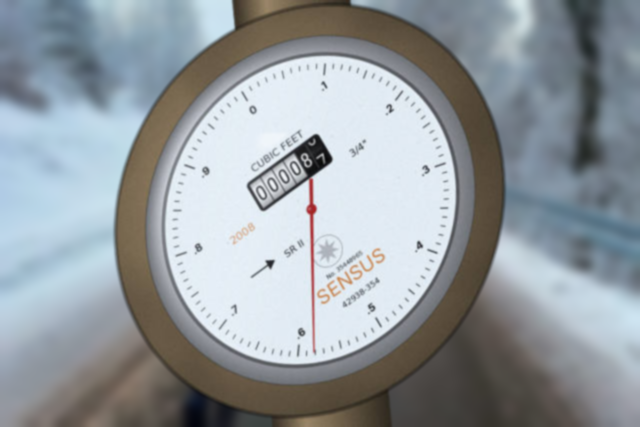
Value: ft³ 86.58
